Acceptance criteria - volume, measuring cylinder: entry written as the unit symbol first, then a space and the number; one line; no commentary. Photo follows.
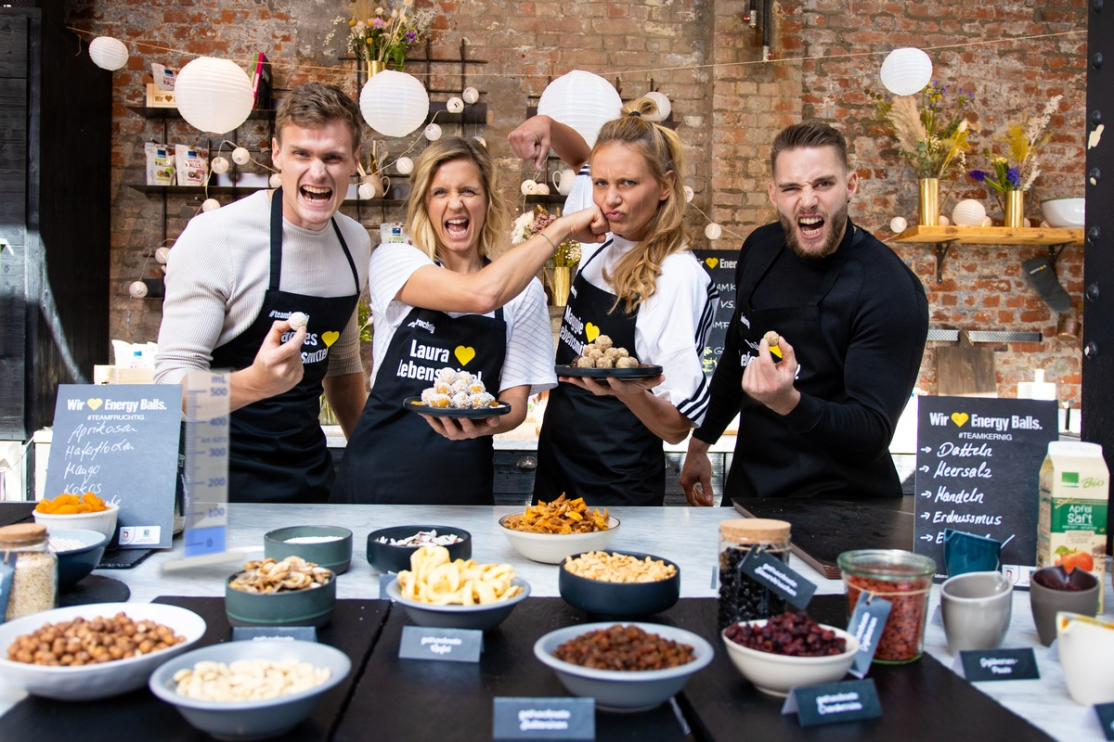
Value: mL 50
